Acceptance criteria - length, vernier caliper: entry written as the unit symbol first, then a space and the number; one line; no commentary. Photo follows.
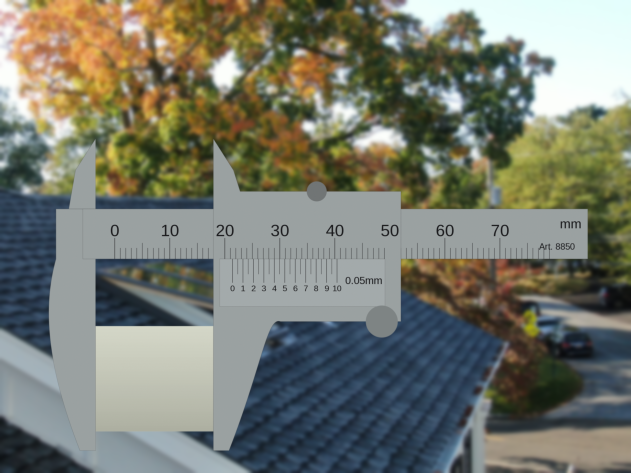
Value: mm 21.4
